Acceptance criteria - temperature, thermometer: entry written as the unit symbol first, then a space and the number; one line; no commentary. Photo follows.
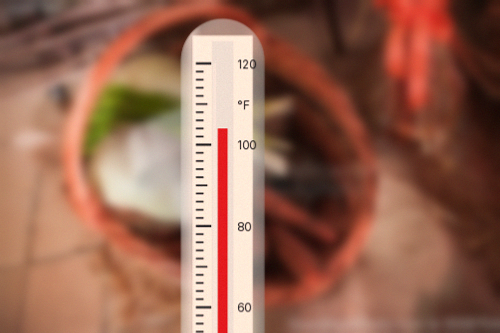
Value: °F 104
